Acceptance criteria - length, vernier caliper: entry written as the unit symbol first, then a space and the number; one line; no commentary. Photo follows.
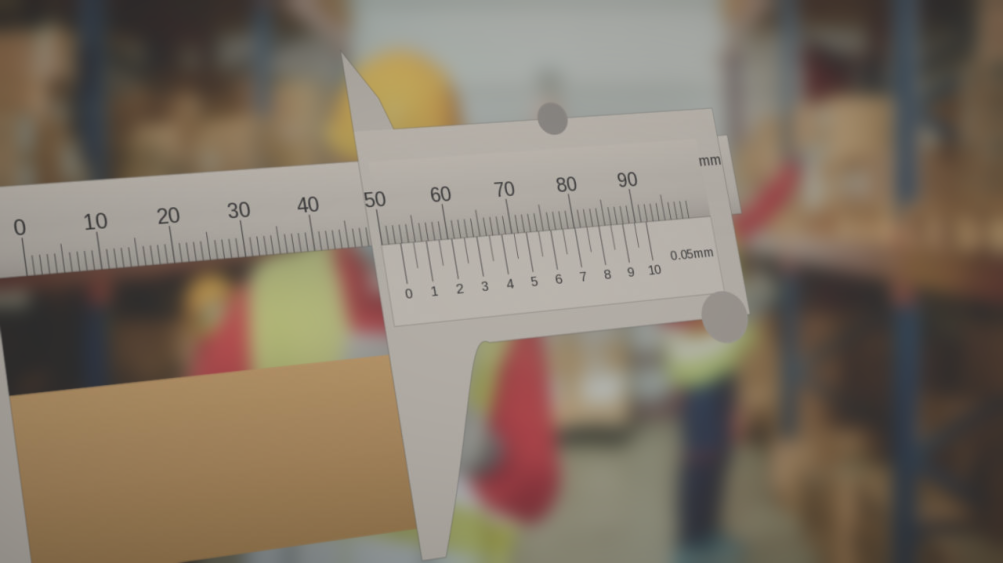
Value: mm 52.8
